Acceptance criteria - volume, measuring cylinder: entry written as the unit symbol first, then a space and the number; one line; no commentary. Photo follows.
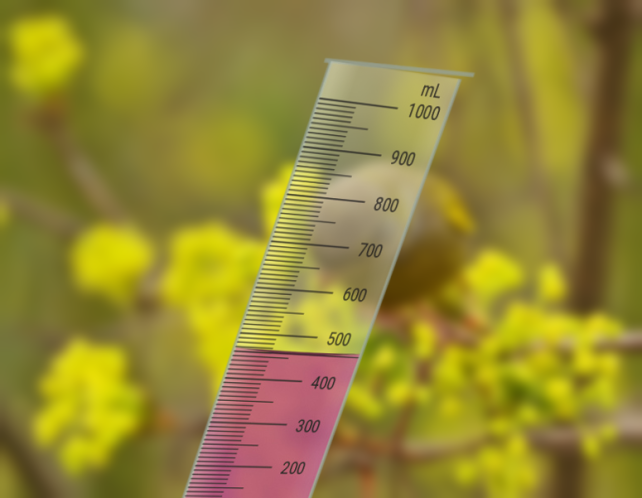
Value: mL 460
